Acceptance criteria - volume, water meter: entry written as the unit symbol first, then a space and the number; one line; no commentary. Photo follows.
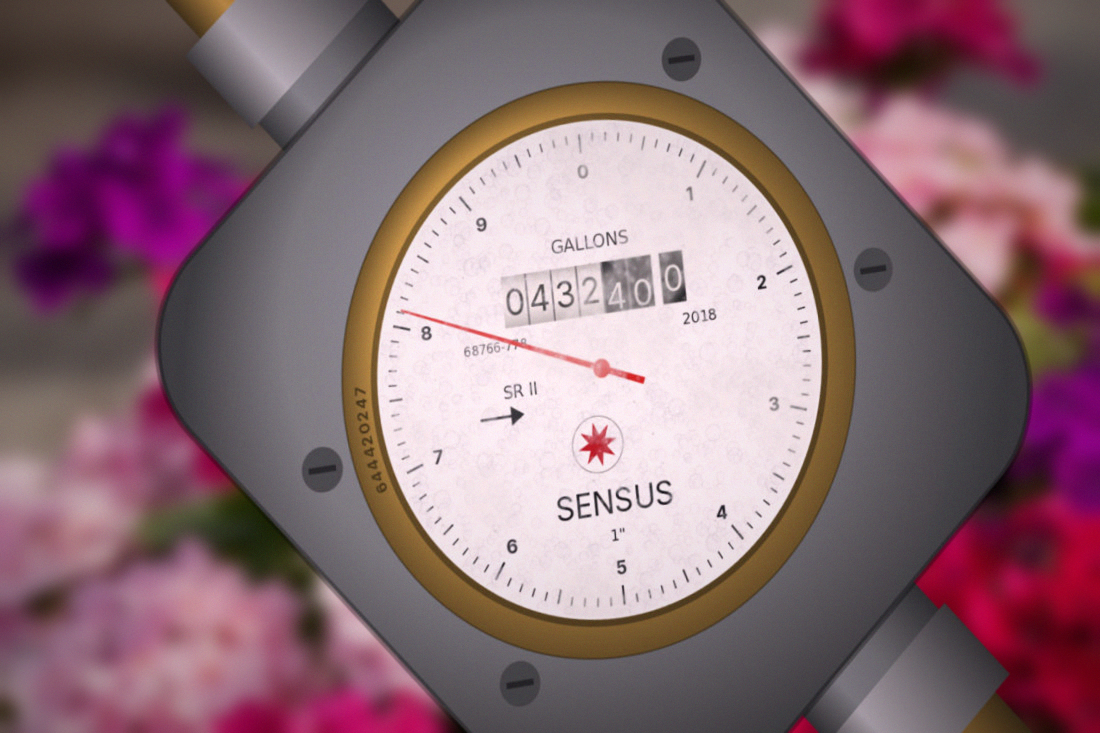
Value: gal 432398.1
